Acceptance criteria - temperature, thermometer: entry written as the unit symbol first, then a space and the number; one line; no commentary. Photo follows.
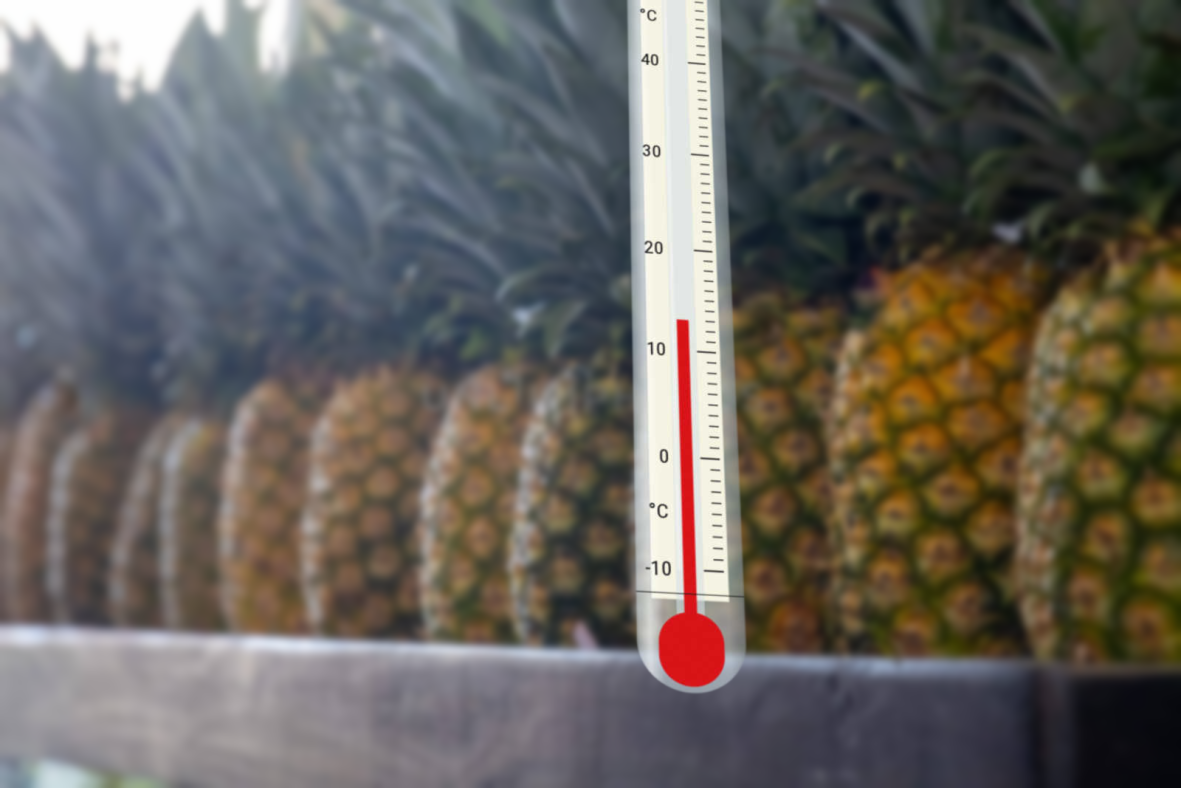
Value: °C 13
